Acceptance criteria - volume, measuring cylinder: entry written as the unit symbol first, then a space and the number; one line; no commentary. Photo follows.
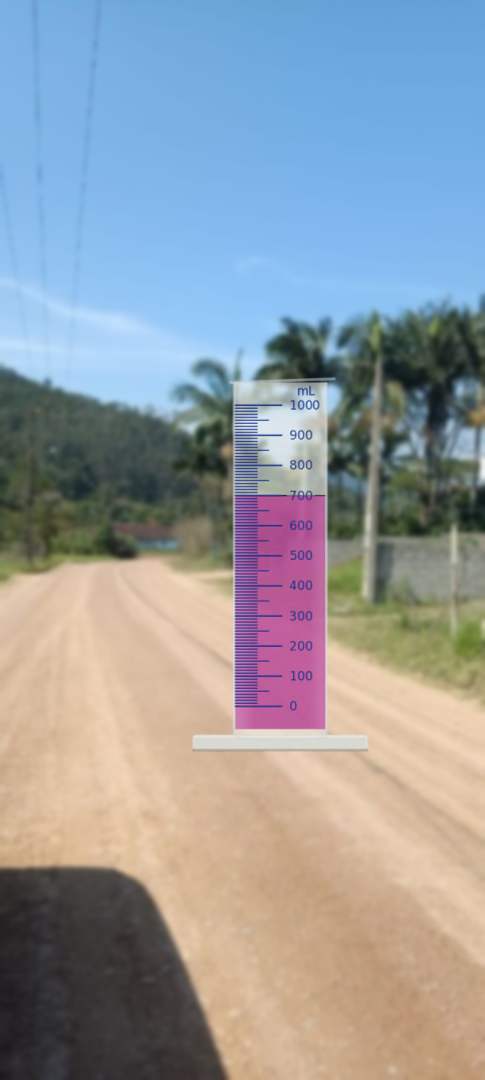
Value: mL 700
